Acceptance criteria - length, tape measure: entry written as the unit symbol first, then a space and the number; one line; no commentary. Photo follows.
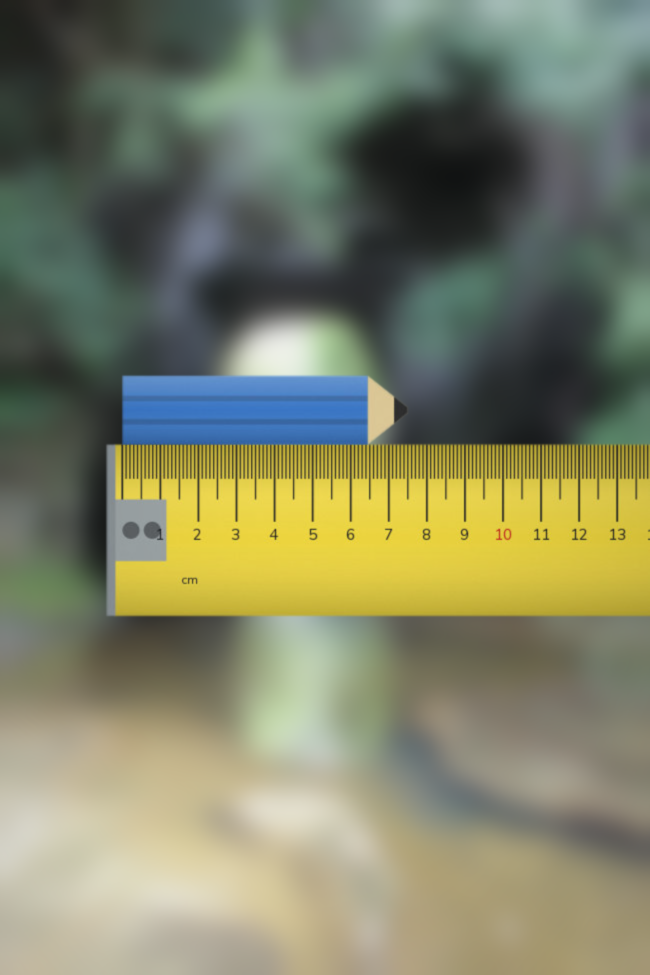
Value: cm 7.5
